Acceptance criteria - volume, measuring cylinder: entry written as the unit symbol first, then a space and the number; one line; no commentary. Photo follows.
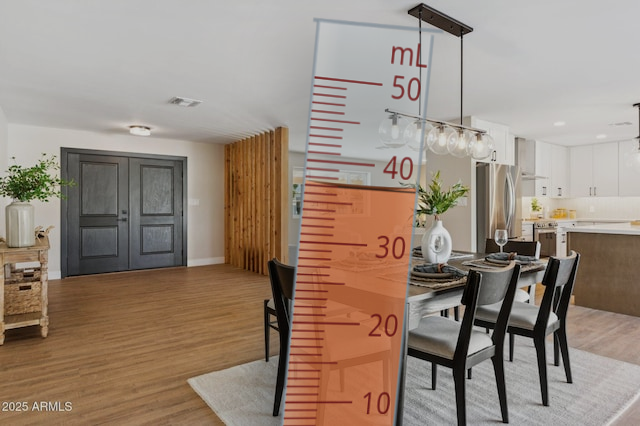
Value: mL 37
